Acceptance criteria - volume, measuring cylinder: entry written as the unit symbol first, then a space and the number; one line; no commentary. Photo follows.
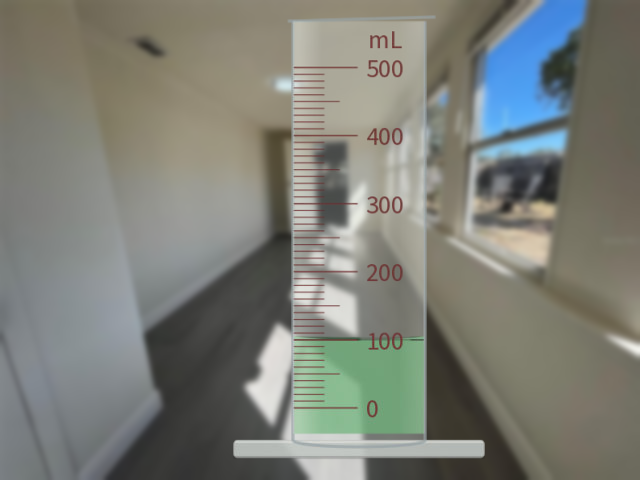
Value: mL 100
